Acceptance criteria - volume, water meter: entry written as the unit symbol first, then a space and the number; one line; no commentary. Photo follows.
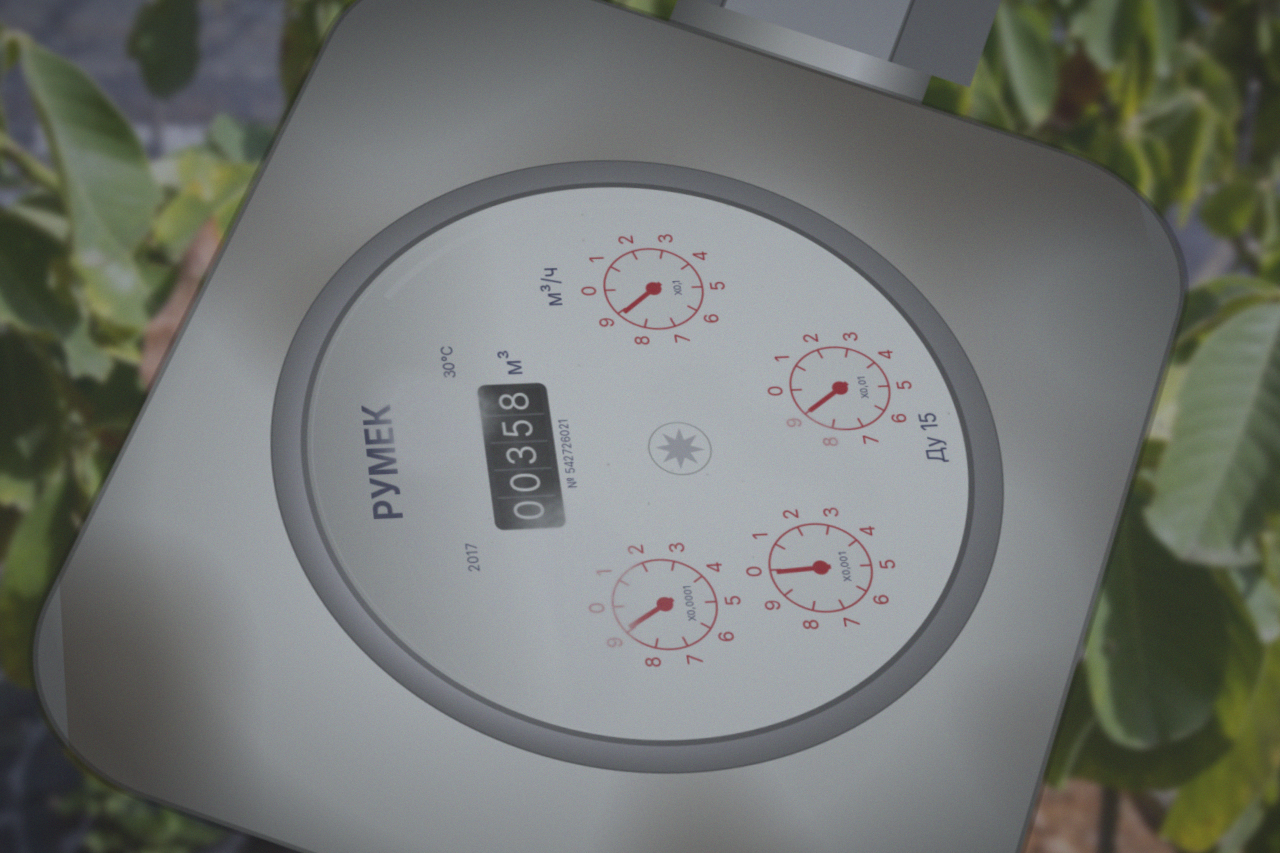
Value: m³ 358.8899
